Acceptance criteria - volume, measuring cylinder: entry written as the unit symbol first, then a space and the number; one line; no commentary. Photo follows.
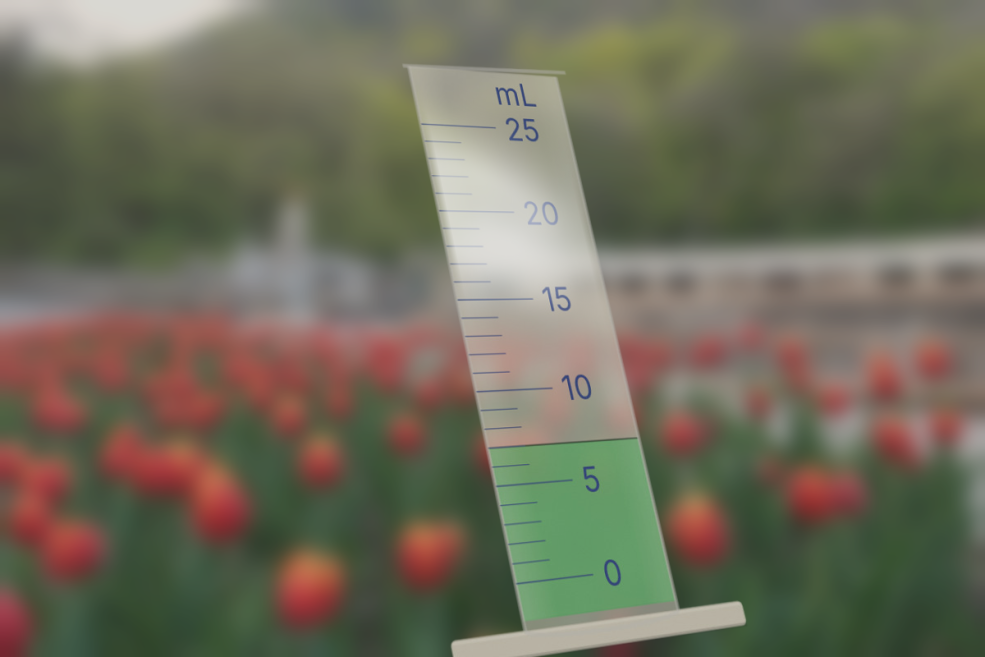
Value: mL 7
